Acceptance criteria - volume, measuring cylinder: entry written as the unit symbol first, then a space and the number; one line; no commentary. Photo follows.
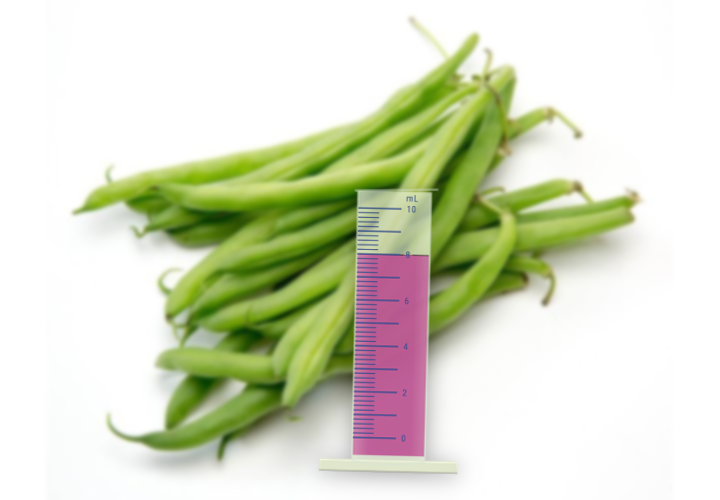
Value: mL 8
